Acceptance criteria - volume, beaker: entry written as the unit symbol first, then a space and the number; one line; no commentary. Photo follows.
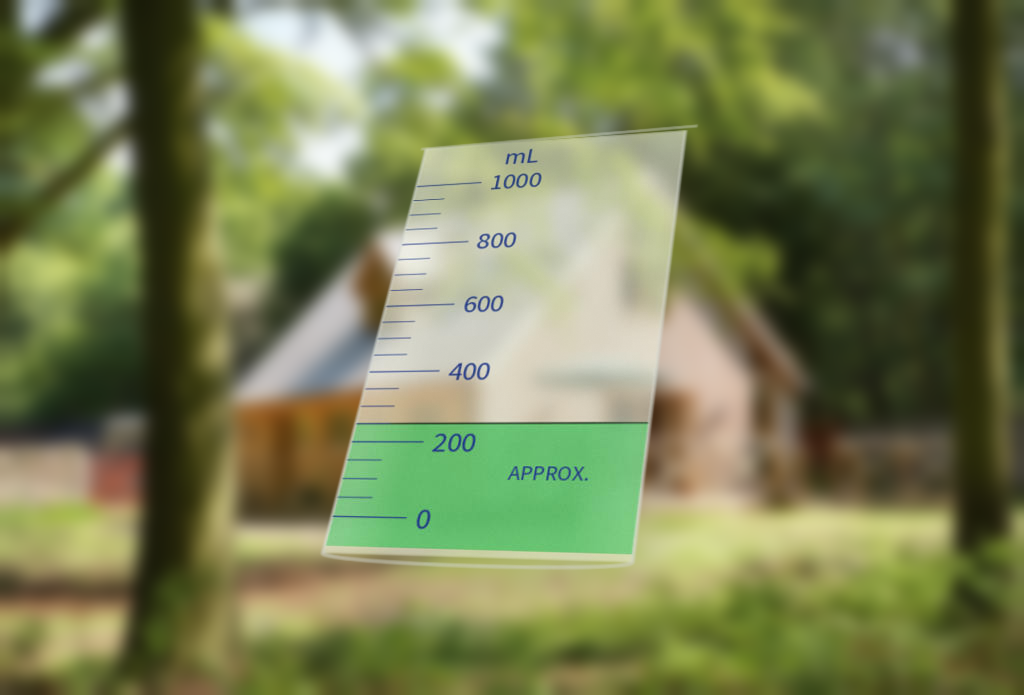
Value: mL 250
